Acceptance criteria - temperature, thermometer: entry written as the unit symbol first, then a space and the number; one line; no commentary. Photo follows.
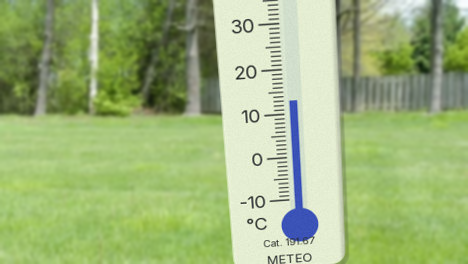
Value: °C 13
